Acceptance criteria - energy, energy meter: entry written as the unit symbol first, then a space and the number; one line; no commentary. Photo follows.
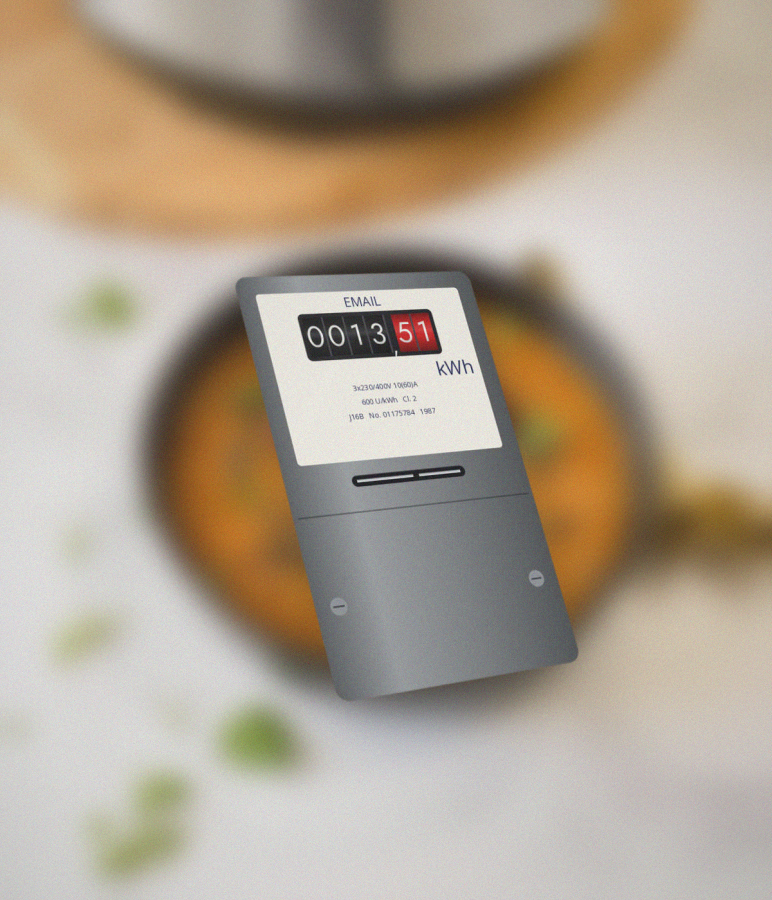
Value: kWh 13.51
